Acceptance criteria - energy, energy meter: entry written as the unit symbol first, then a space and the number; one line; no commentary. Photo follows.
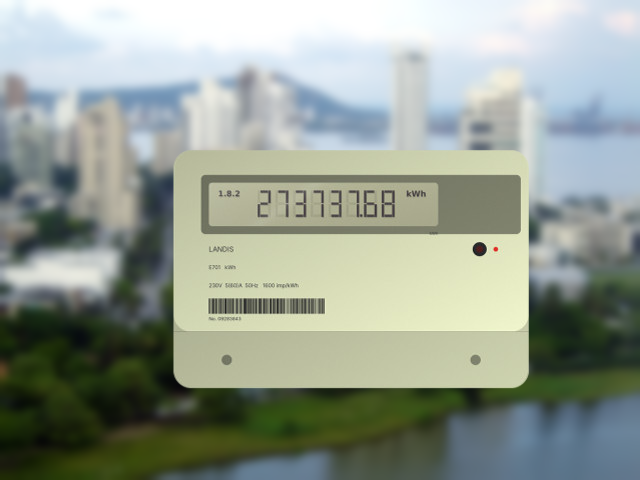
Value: kWh 273737.68
